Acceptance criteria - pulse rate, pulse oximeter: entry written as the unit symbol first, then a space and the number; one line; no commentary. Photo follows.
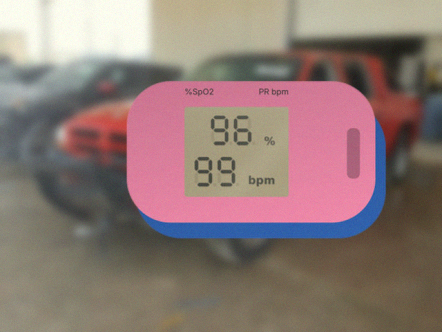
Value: bpm 99
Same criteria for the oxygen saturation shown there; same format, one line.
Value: % 96
